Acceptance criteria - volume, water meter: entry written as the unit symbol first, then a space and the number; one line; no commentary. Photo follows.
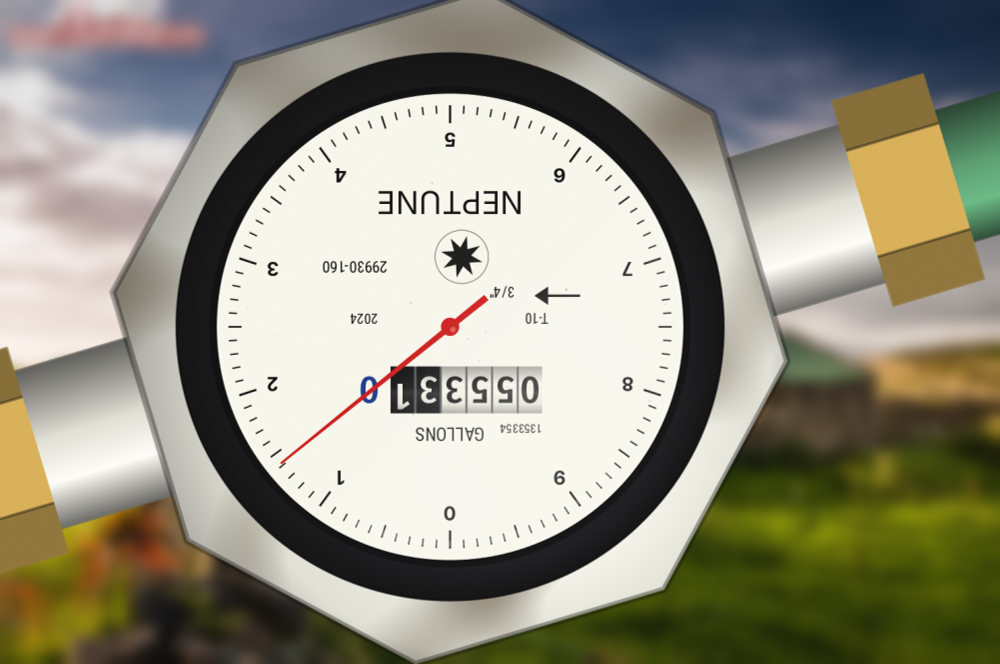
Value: gal 553311.4
